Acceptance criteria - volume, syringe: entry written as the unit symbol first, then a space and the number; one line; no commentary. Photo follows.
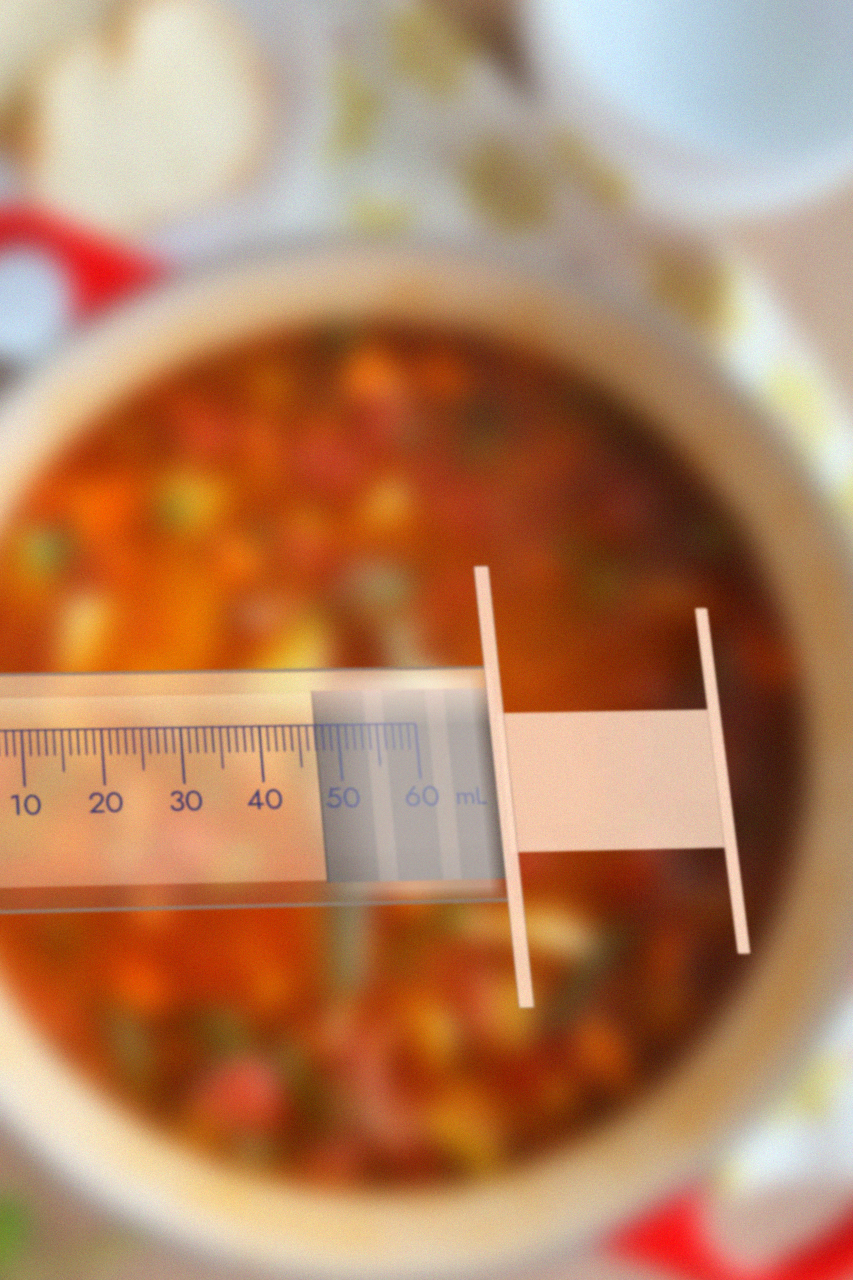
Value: mL 47
